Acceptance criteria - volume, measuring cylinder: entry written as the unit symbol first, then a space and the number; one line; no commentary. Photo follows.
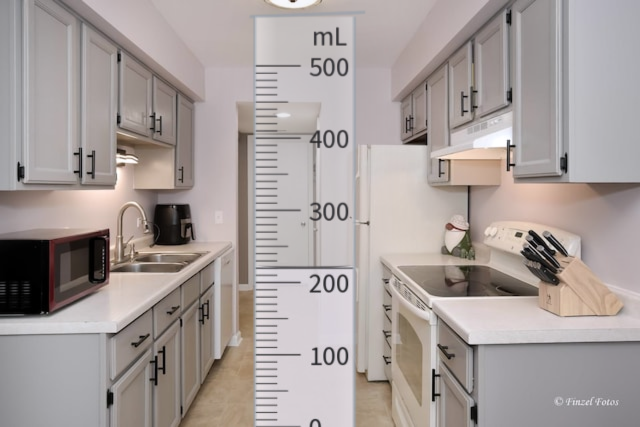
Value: mL 220
